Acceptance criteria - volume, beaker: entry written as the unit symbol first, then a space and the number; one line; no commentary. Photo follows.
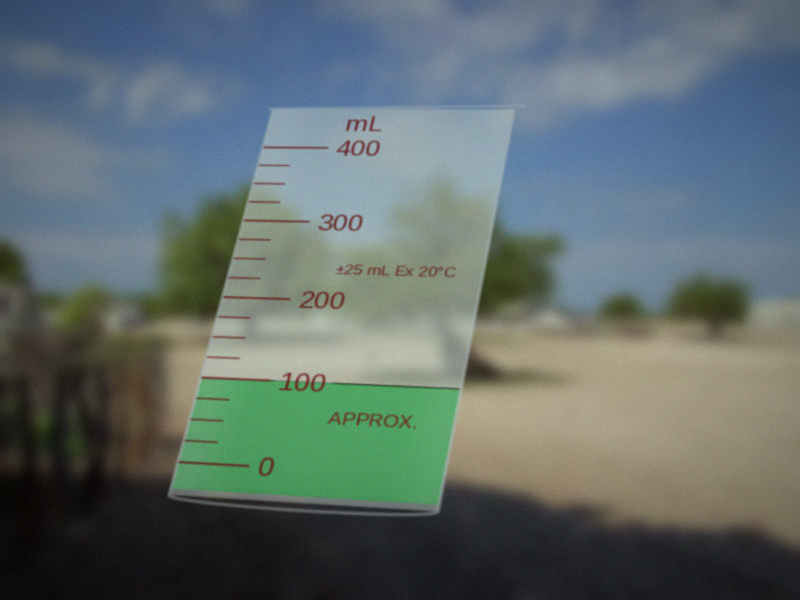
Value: mL 100
